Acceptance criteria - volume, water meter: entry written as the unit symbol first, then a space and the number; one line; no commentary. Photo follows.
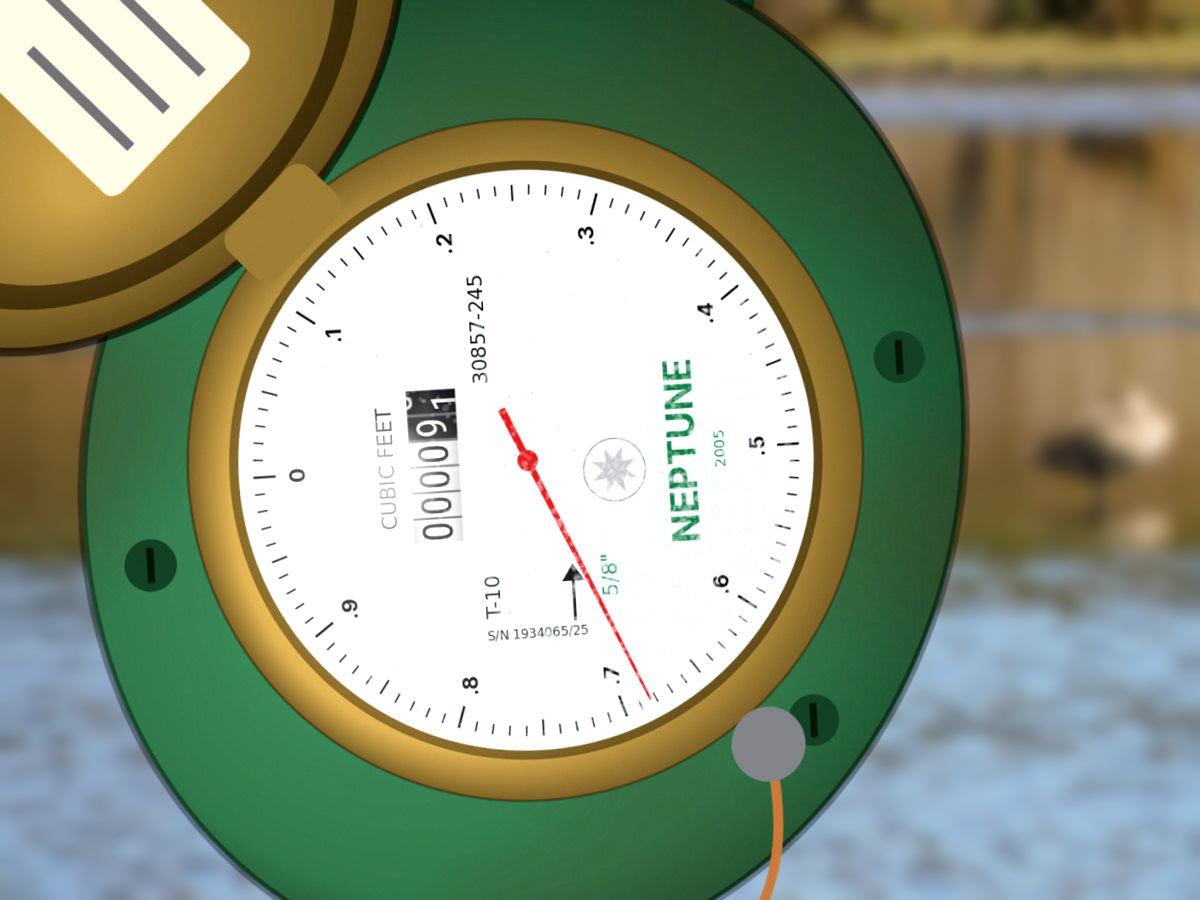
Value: ft³ 90.68
